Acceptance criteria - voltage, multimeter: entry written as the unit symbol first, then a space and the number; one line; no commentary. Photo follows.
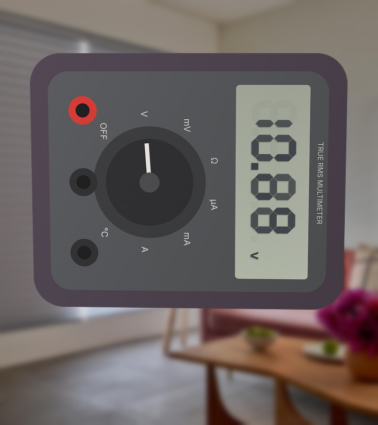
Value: V 10.88
